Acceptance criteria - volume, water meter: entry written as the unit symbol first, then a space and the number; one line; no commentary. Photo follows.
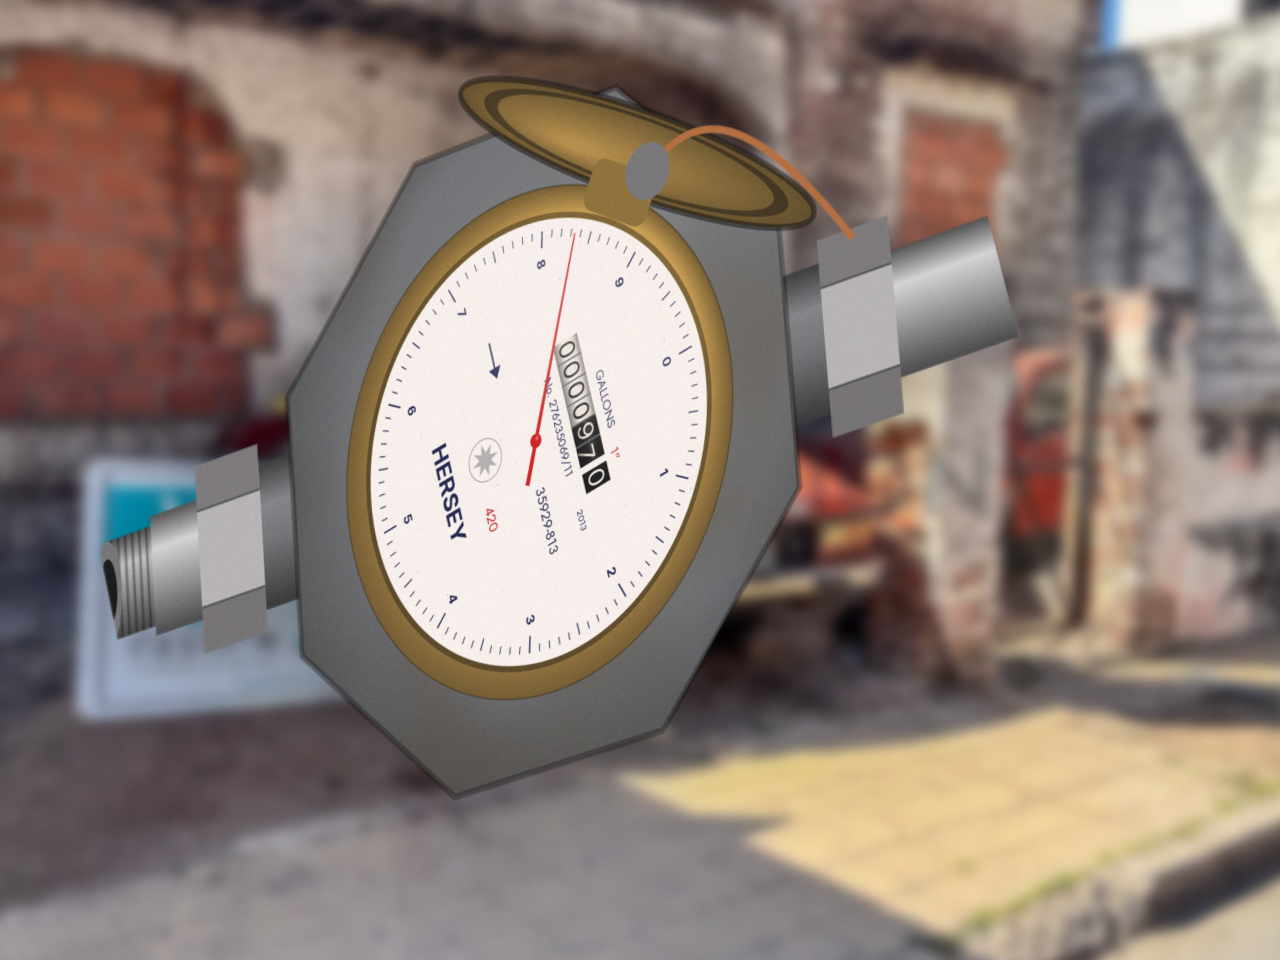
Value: gal 968.3
